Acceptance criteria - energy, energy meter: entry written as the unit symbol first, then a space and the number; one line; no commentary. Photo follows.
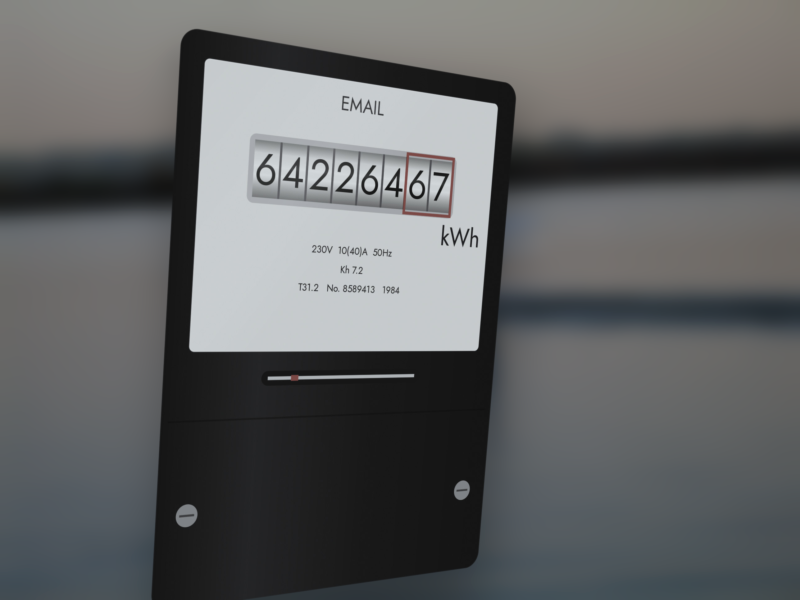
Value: kWh 642264.67
